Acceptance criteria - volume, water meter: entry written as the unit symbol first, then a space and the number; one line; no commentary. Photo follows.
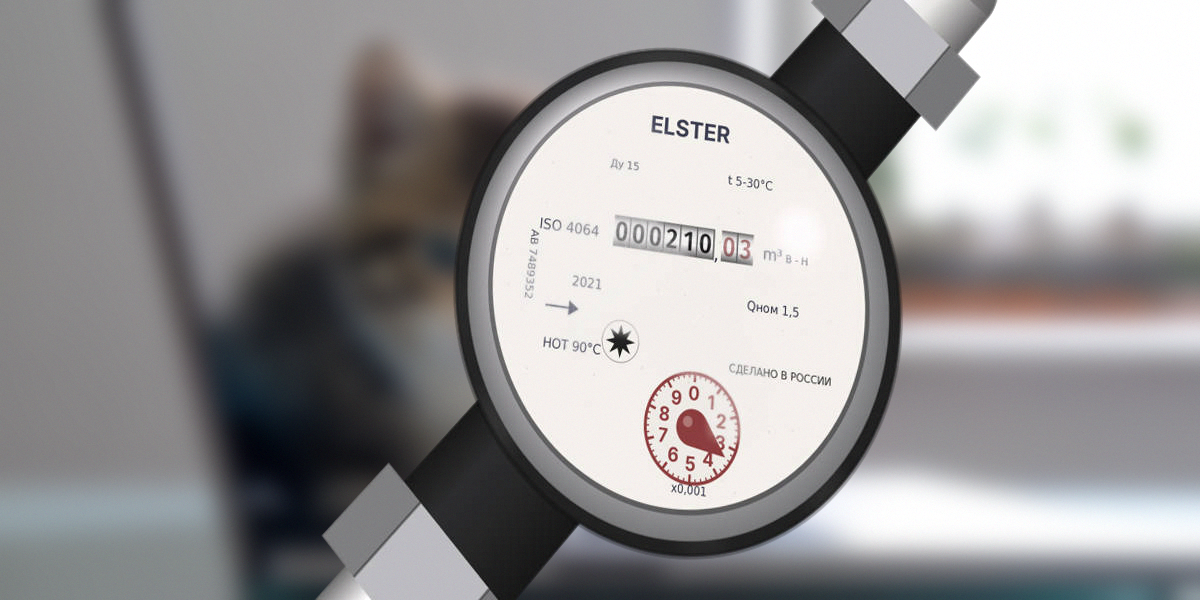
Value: m³ 210.033
